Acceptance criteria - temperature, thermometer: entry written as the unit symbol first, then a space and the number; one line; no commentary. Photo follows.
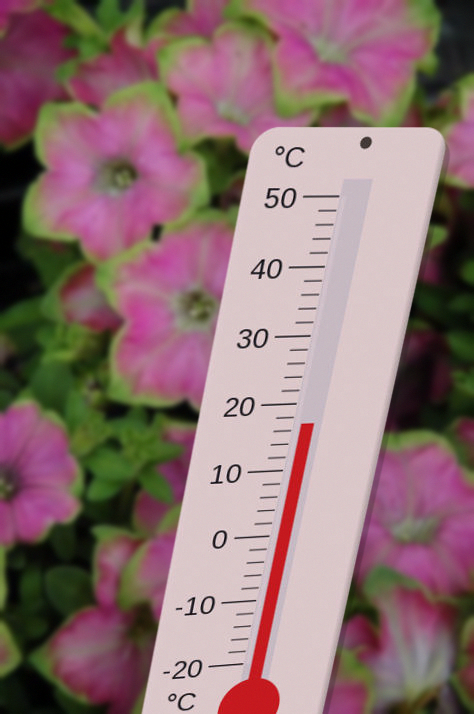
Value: °C 17
